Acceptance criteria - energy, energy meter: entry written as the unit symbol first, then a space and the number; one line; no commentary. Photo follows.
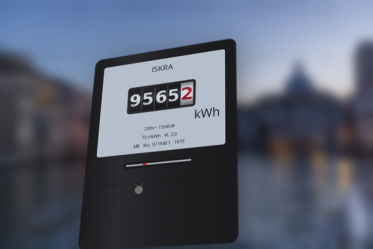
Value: kWh 9565.2
